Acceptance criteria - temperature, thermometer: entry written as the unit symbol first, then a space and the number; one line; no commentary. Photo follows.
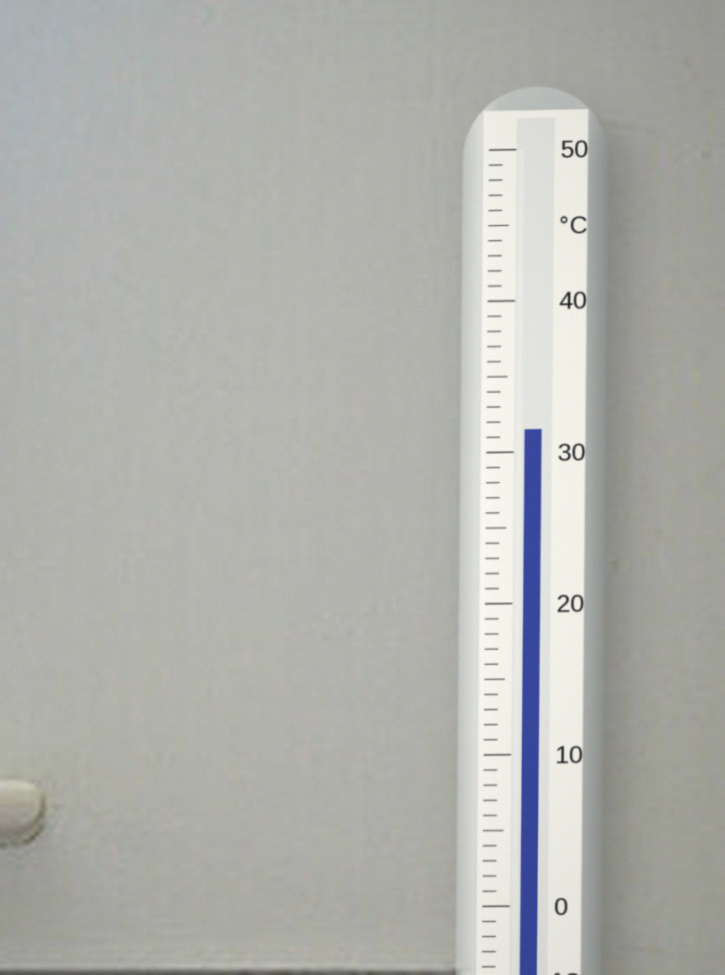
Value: °C 31.5
